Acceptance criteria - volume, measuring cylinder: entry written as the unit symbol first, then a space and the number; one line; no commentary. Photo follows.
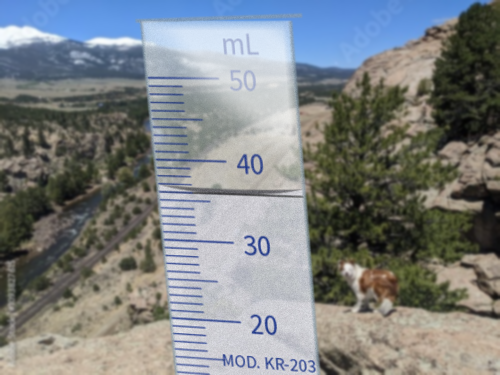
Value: mL 36
